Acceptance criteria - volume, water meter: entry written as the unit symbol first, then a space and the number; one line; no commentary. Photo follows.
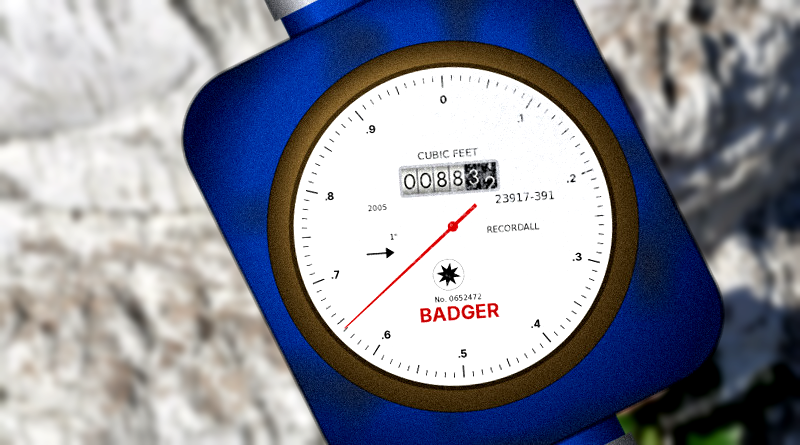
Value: ft³ 8831.64
